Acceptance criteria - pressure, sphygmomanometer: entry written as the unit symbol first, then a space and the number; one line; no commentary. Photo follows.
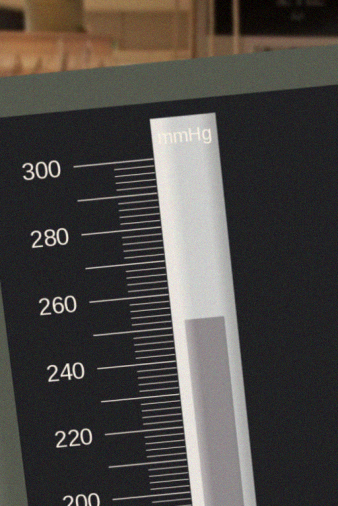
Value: mmHg 252
